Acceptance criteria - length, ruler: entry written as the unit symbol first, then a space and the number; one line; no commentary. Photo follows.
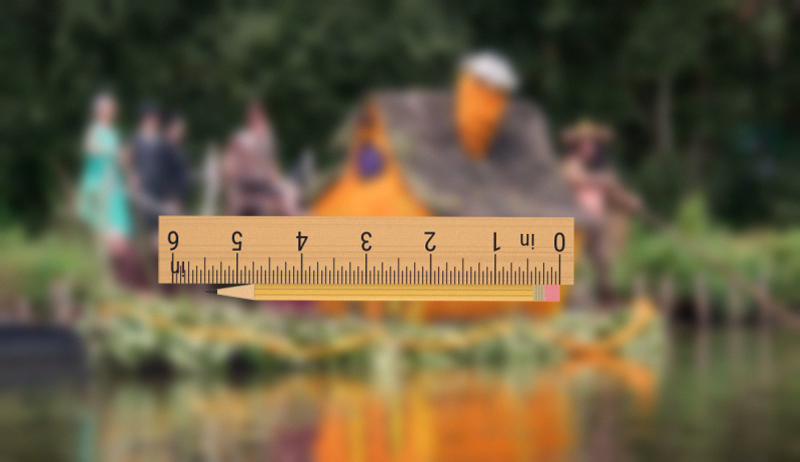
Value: in 5.5
